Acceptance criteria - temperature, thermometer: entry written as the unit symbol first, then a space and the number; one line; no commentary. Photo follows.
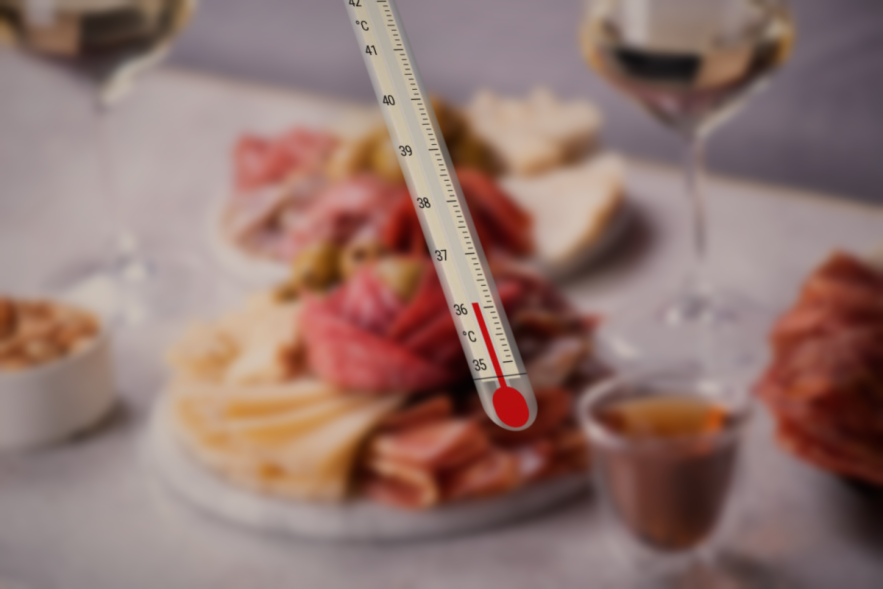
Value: °C 36.1
